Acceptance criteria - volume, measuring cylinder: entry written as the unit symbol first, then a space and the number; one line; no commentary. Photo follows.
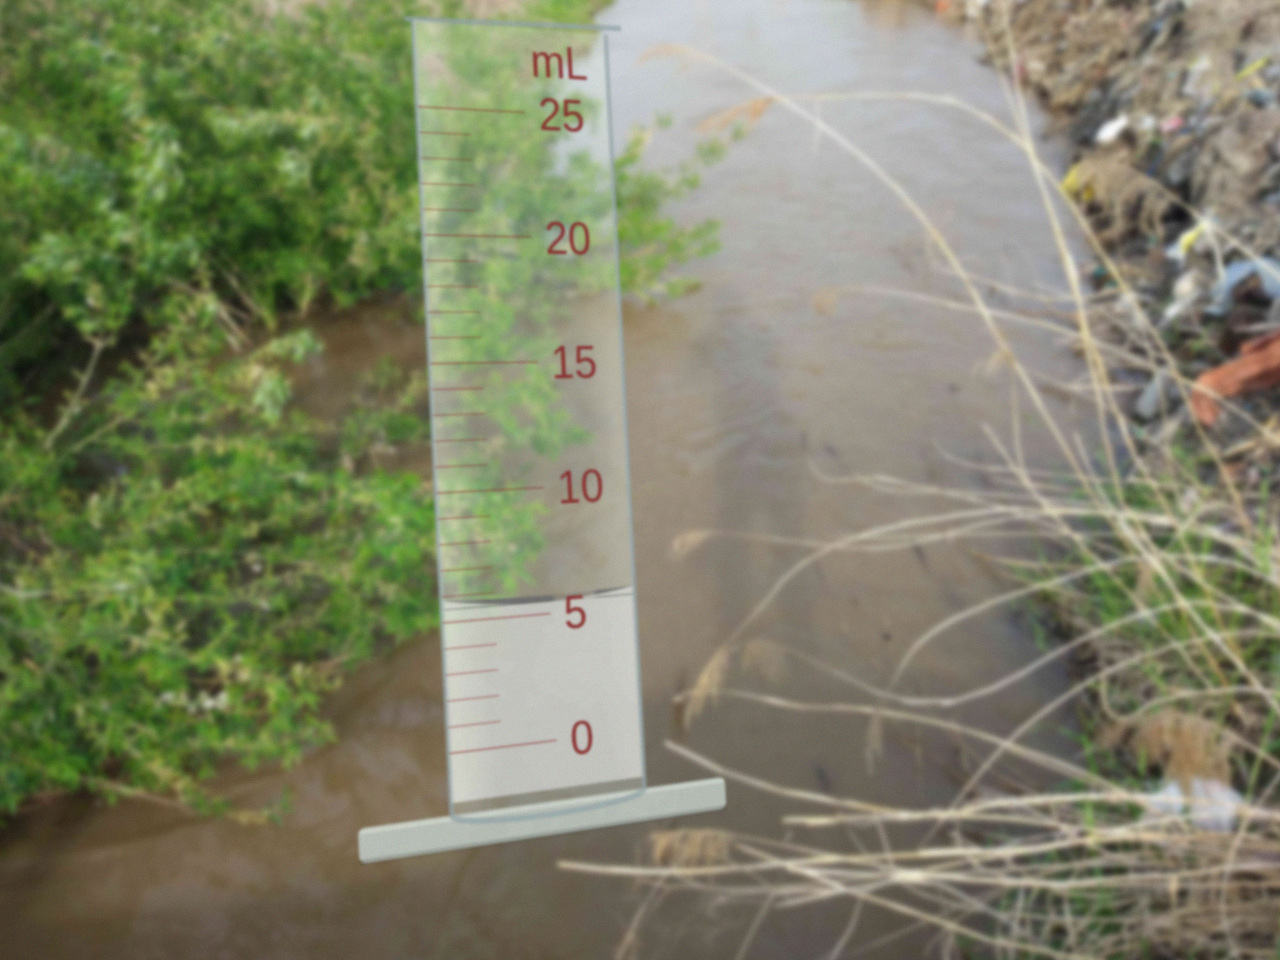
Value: mL 5.5
